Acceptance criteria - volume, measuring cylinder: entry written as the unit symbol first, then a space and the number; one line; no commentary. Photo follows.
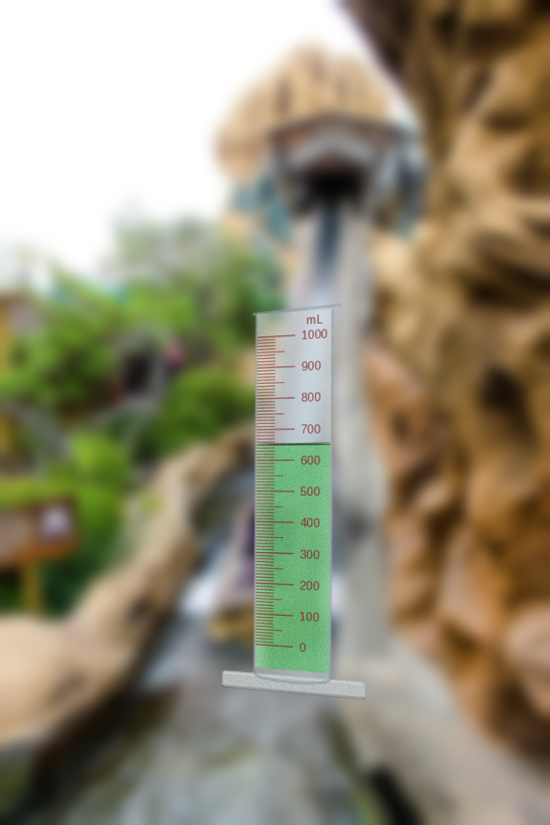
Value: mL 650
